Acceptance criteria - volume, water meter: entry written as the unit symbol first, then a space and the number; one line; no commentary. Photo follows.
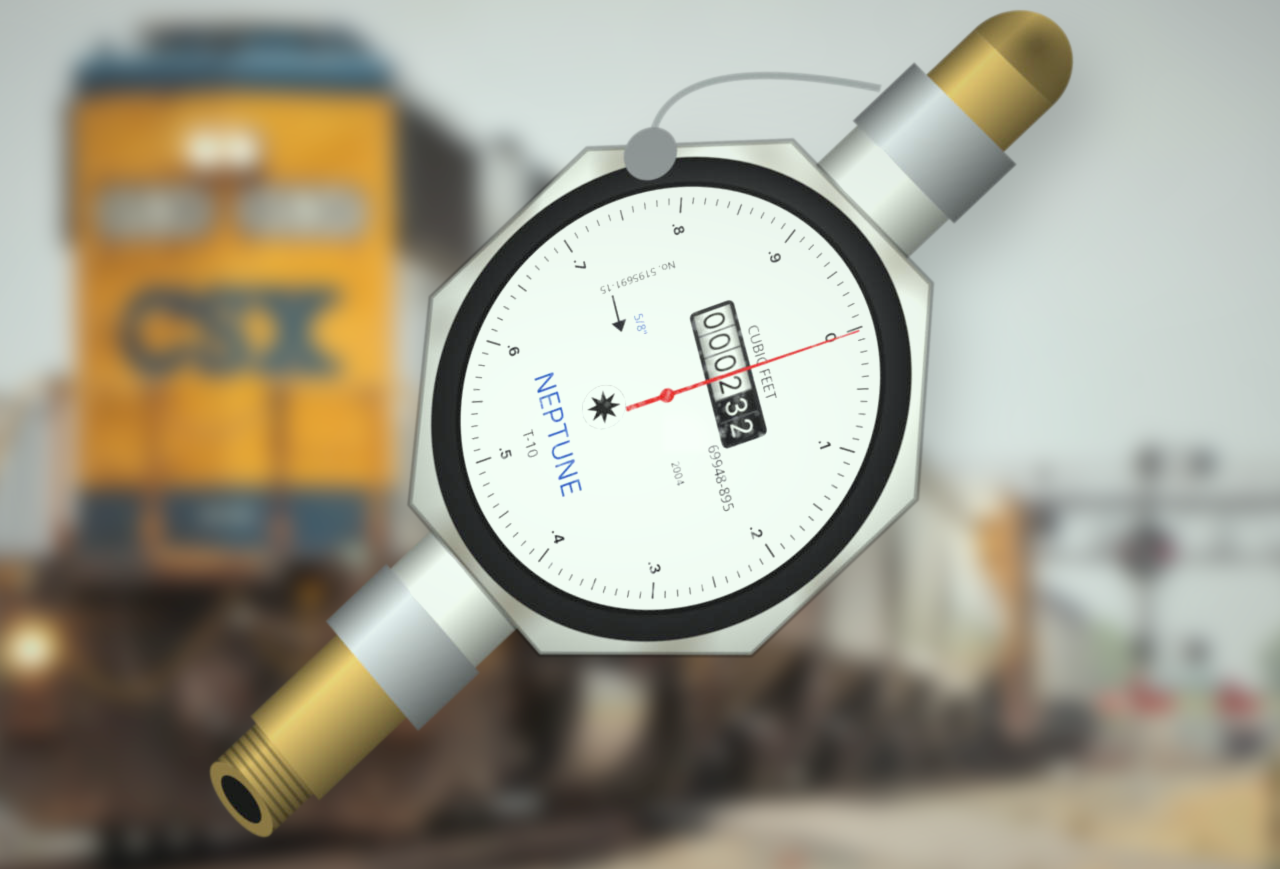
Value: ft³ 232.00
